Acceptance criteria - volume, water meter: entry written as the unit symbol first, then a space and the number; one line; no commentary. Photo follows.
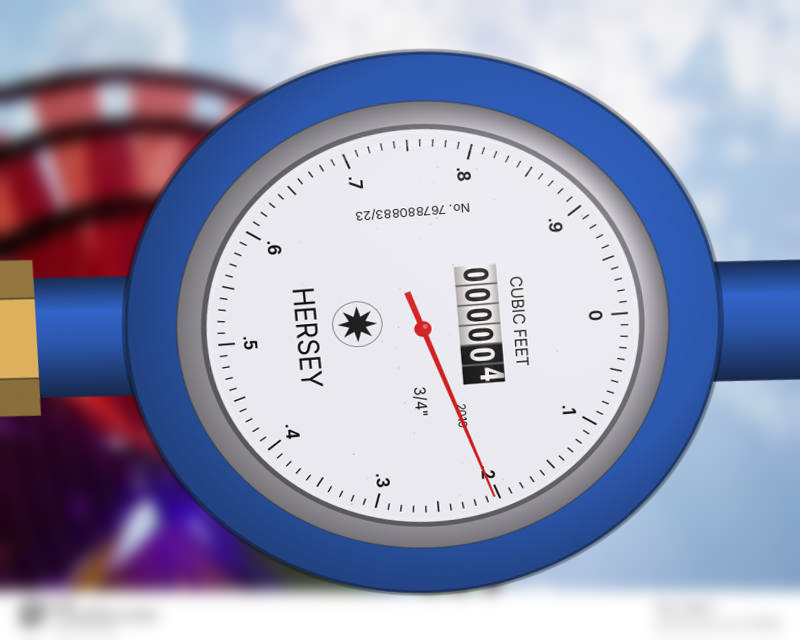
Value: ft³ 4.20
